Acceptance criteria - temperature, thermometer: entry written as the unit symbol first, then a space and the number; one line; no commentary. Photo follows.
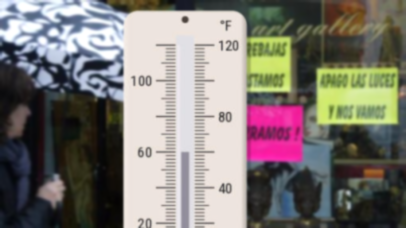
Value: °F 60
